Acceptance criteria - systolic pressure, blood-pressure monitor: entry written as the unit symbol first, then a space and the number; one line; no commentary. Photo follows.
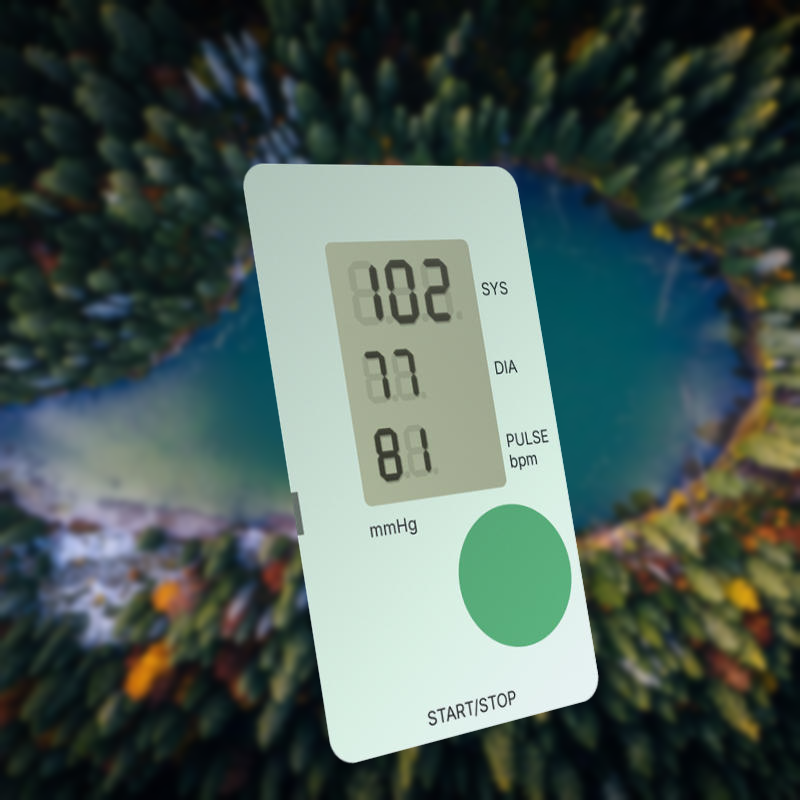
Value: mmHg 102
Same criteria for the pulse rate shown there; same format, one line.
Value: bpm 81
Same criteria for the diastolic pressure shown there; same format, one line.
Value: mmHg 77
